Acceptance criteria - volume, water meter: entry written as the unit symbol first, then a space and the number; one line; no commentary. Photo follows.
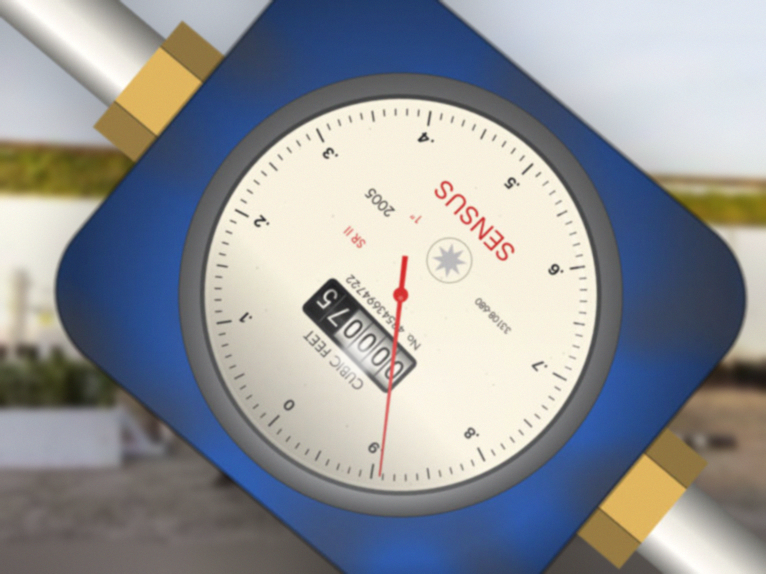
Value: ft³ 74.89
